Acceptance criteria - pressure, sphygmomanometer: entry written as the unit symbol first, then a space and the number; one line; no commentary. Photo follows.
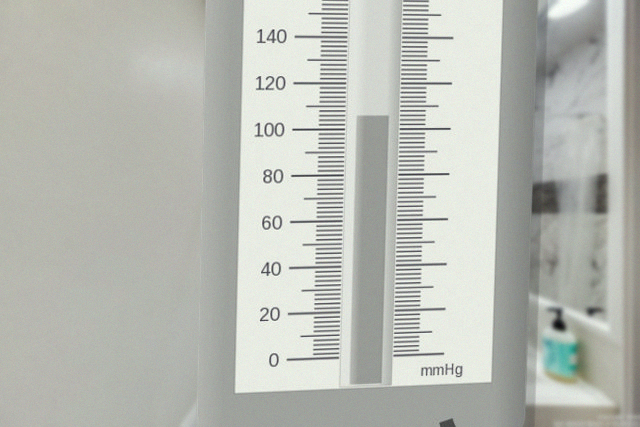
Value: mmHg 106
